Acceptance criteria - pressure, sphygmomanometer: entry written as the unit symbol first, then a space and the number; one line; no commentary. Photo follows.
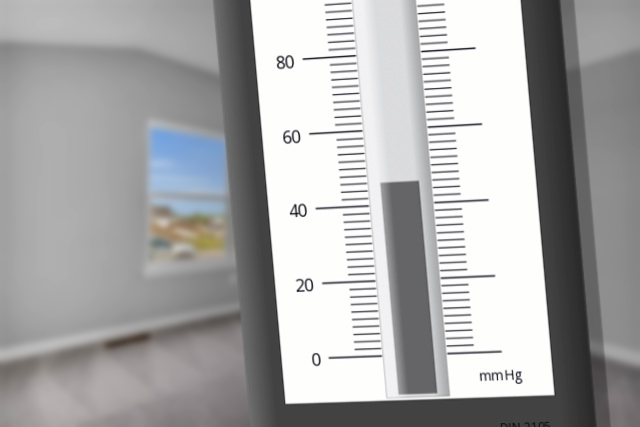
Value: mmHg 46
